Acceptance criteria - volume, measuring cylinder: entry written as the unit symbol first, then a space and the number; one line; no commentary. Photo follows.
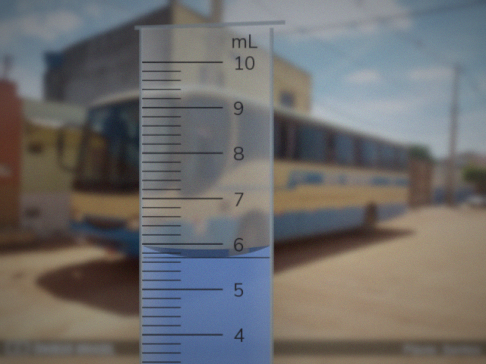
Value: mL 5.7
